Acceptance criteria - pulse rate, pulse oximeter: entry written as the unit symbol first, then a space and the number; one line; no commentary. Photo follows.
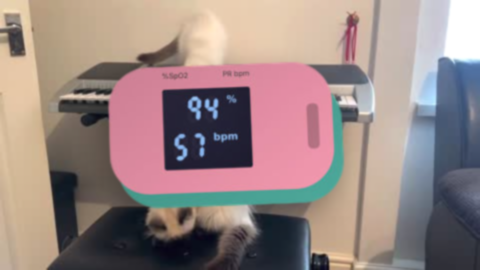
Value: bpm 57
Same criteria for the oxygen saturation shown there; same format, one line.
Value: % 94
